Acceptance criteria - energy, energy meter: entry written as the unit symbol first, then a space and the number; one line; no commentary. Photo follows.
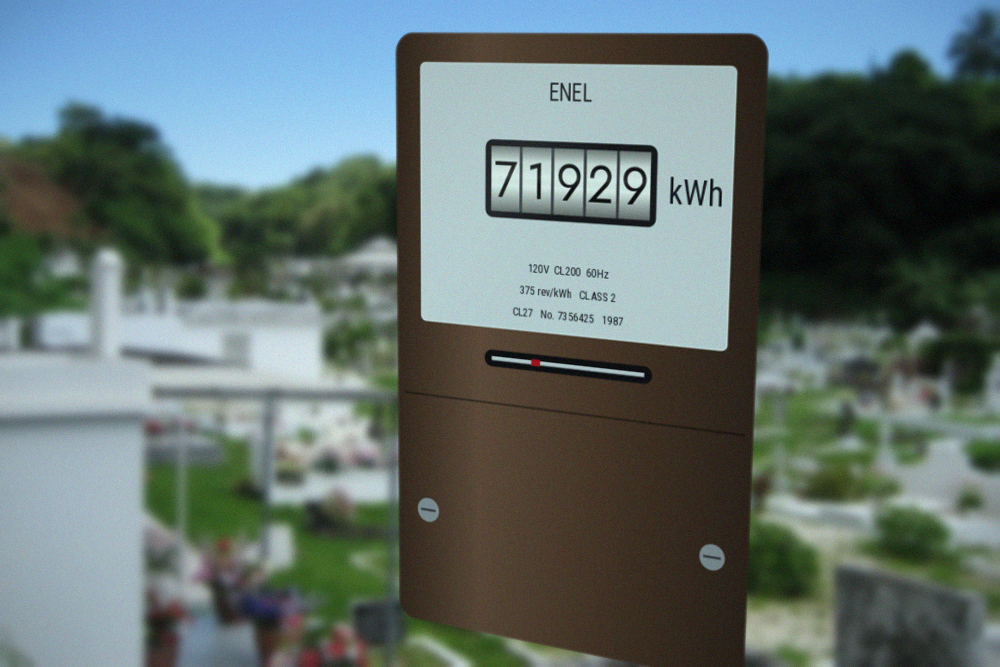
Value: kWh 71929
